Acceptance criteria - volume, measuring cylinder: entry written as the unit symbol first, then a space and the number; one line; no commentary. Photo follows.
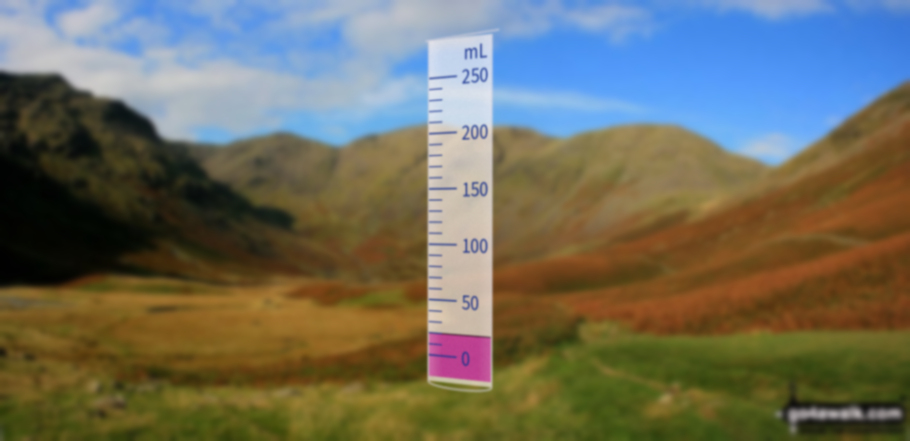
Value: mL 20
